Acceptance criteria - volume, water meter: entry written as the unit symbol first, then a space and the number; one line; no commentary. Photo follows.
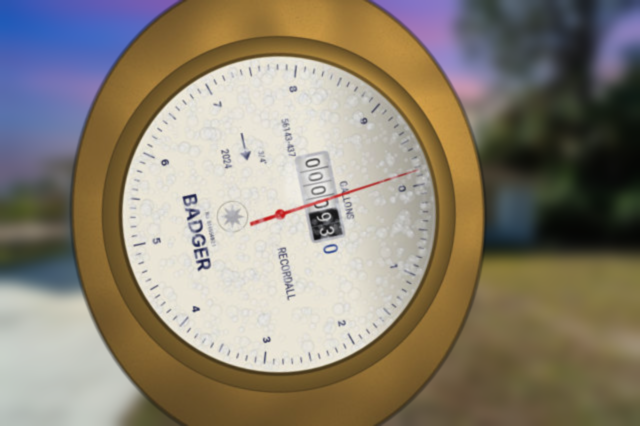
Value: gal 929.8
